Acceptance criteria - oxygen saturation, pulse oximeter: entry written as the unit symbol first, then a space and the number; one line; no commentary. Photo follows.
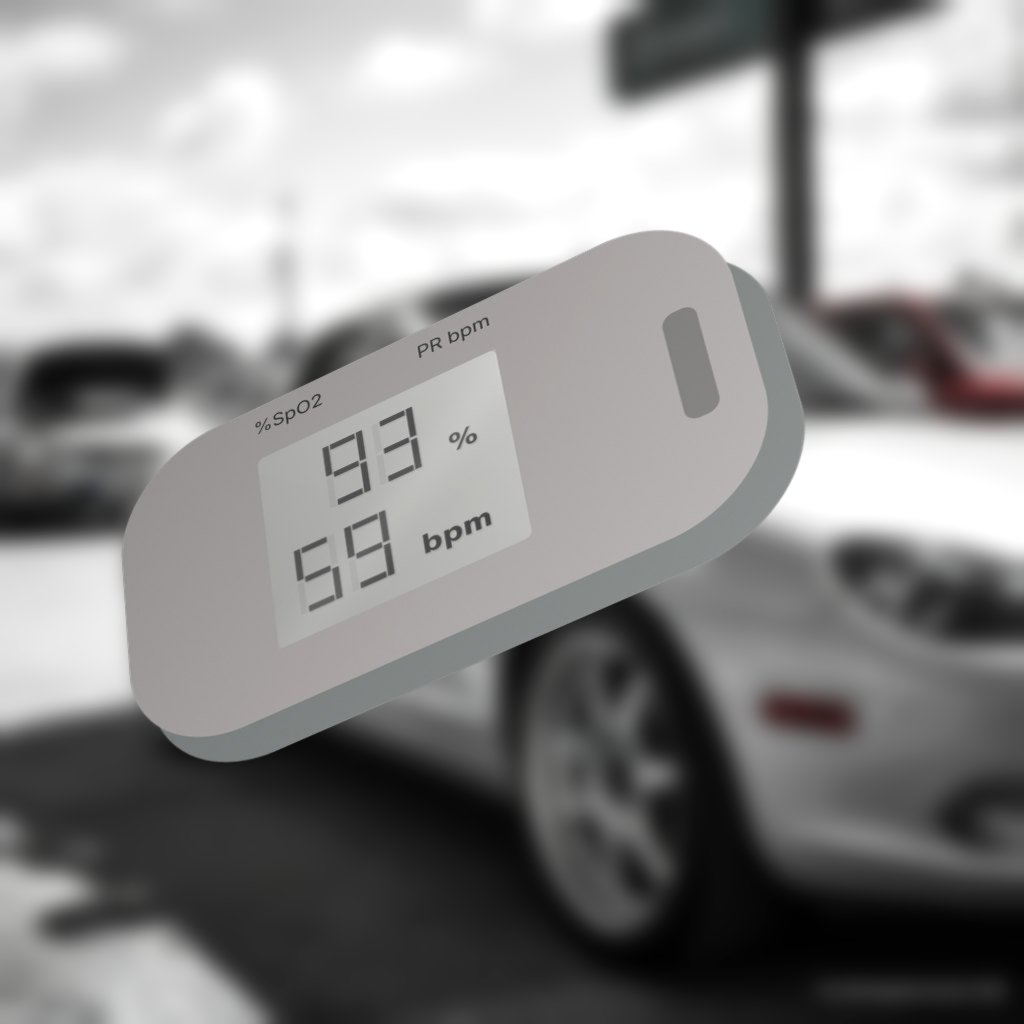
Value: % 93
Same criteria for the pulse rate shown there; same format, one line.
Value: bpm 59
